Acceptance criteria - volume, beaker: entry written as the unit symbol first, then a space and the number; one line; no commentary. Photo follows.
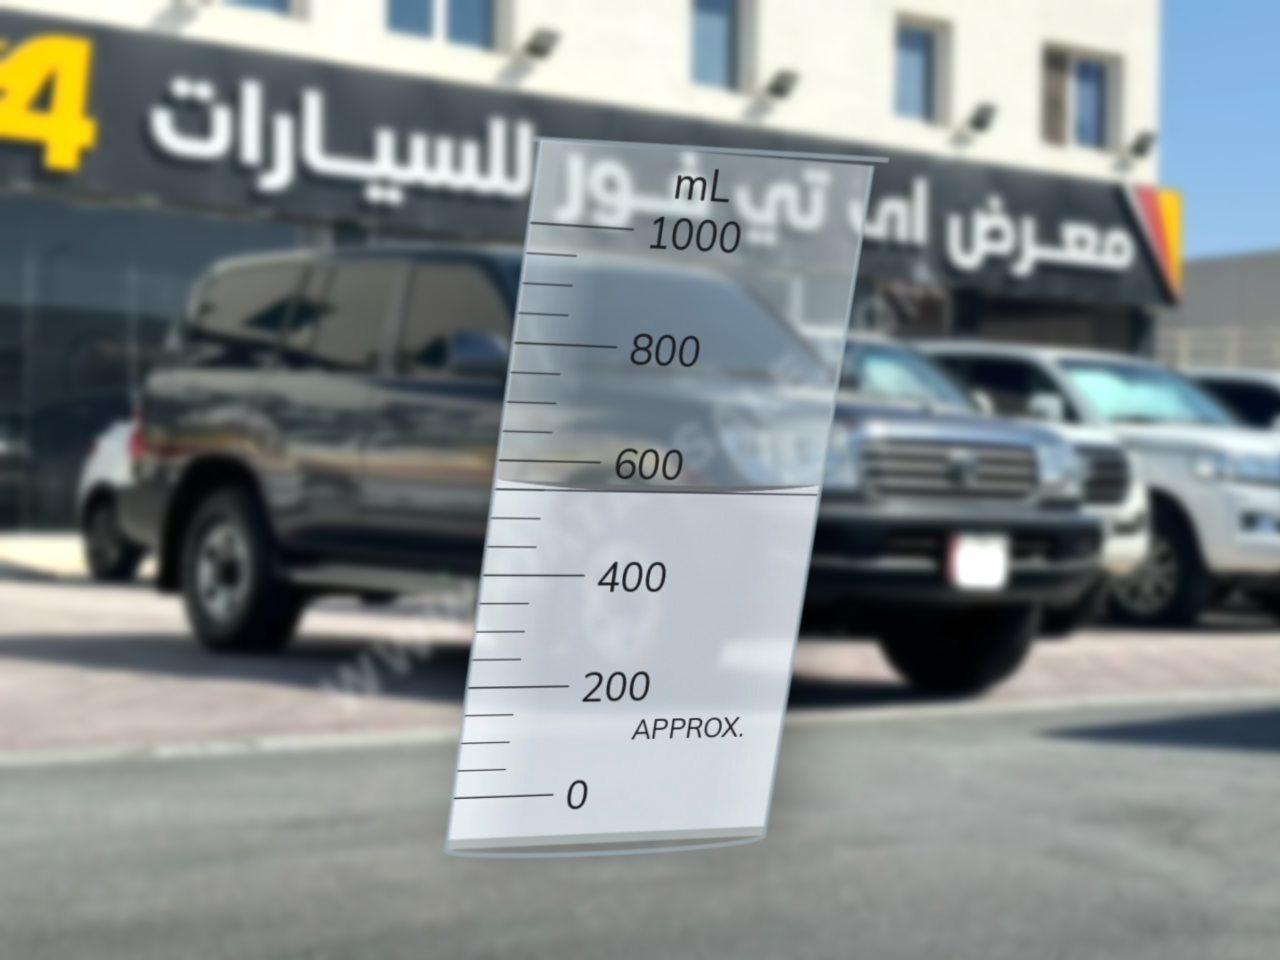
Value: mL 550
